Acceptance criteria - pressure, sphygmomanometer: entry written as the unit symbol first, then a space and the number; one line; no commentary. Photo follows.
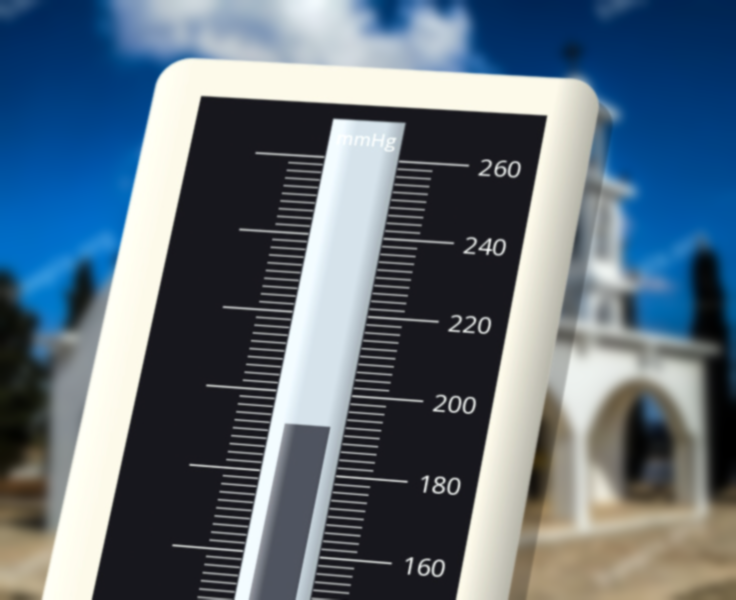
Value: mmHg 192
